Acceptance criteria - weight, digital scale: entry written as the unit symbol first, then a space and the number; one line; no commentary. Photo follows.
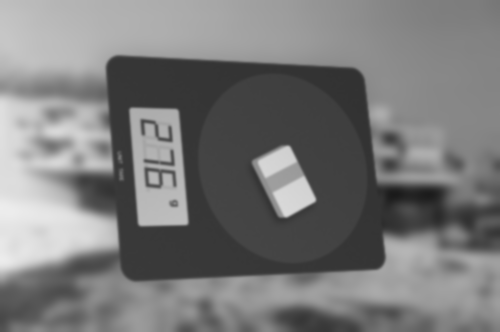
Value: g 276
